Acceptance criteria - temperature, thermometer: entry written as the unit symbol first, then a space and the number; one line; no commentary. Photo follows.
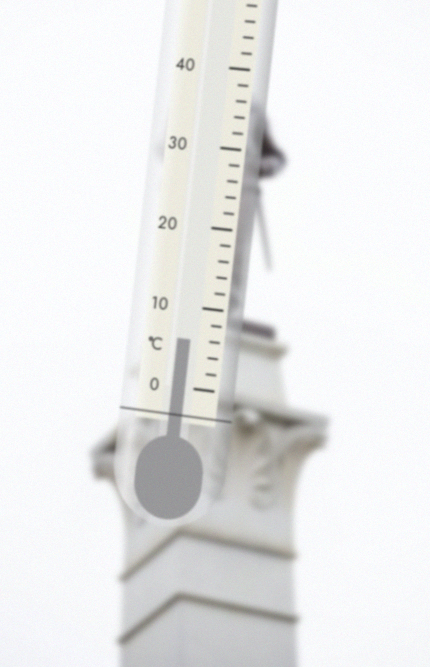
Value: °C 6
